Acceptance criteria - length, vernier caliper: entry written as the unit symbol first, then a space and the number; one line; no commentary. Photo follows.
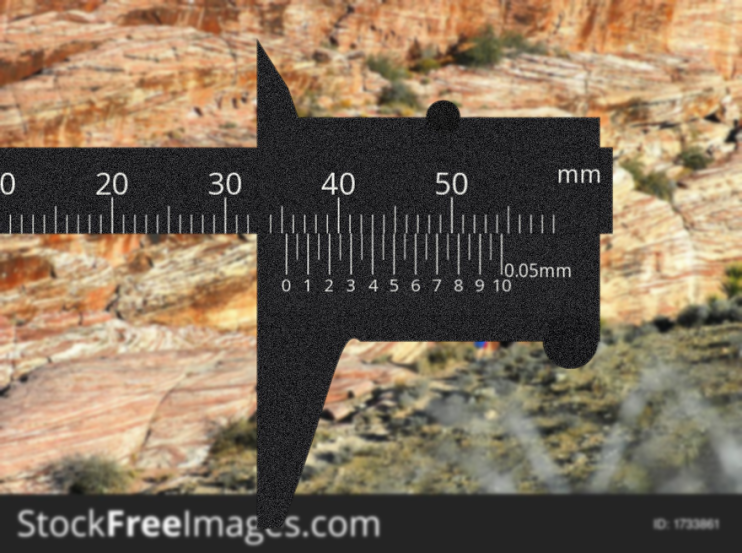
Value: mm 35.4
